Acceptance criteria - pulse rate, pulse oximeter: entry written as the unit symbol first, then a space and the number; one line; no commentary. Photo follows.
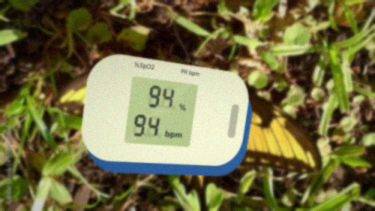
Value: bpm 94
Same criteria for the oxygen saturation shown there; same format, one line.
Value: % 94
